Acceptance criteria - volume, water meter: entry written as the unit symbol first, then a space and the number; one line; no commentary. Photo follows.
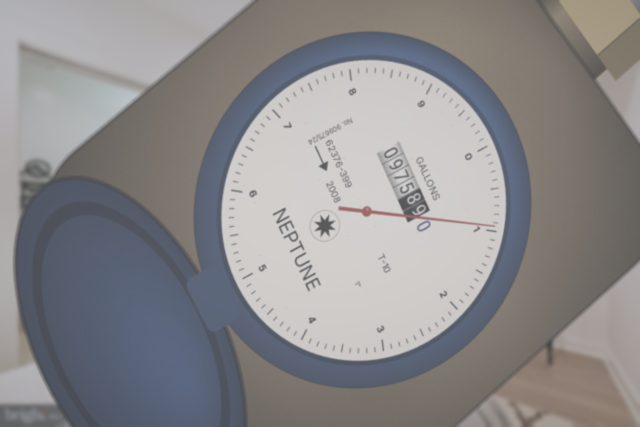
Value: gal 975890.9
